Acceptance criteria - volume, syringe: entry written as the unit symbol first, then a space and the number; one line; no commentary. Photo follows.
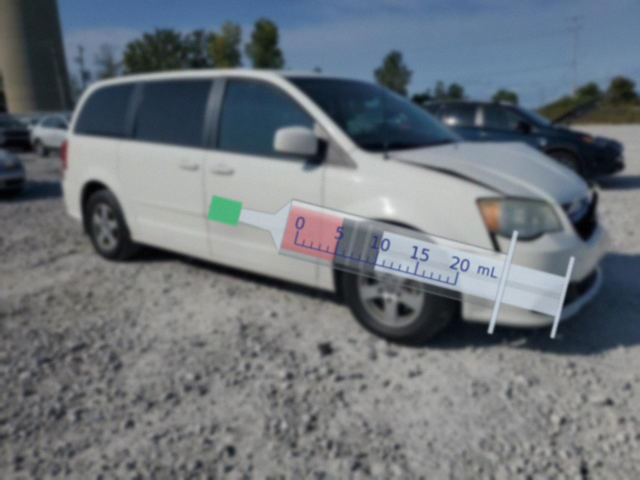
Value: mL 5
